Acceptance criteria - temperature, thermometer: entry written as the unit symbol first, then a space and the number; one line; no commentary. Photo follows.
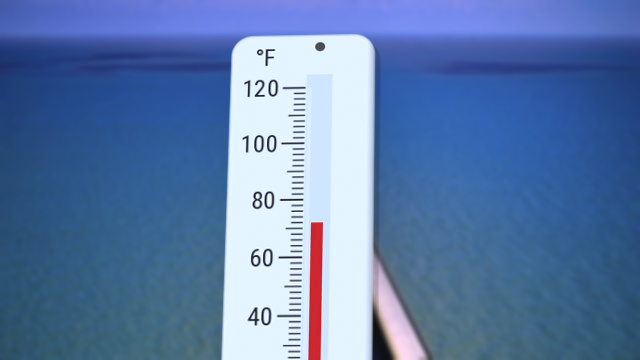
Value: °F 72
